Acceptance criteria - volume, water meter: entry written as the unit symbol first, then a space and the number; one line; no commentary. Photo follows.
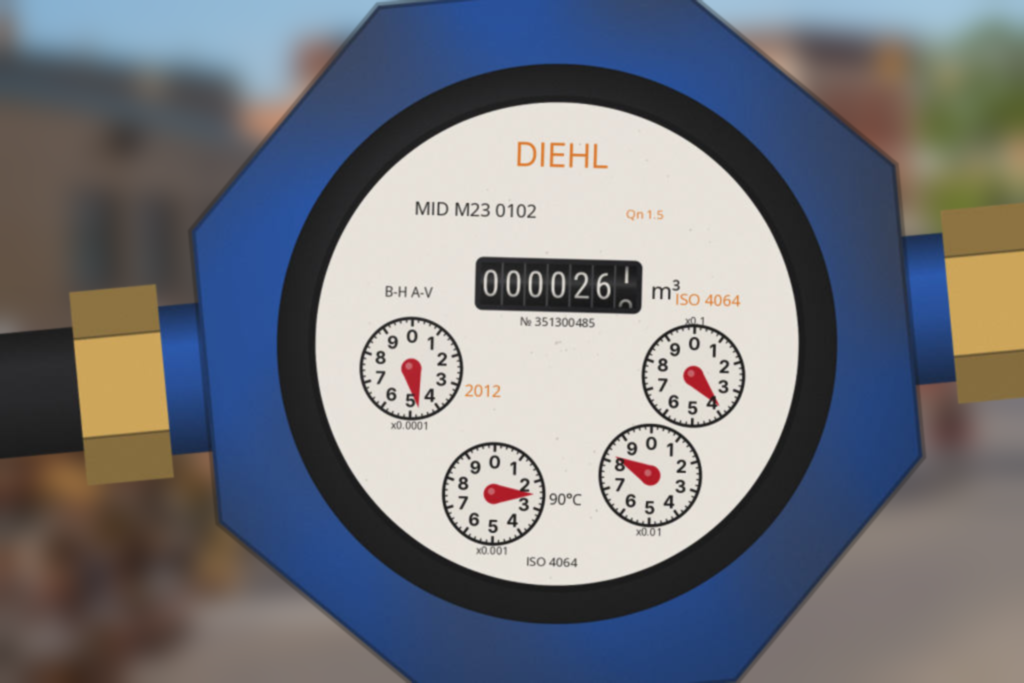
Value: m³ 261.3824
